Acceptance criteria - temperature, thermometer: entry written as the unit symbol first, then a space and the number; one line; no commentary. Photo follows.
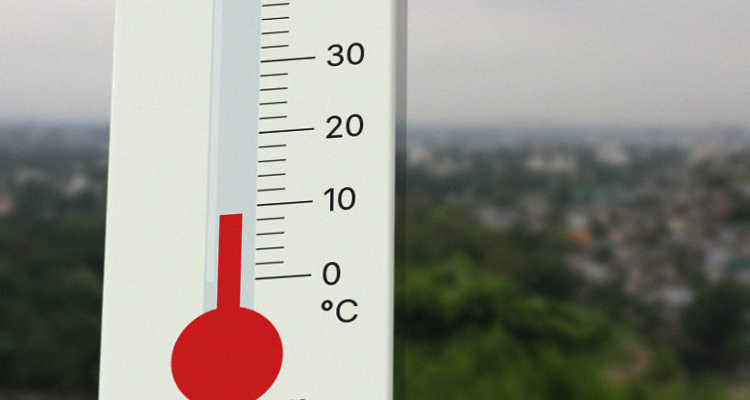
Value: °C 9
